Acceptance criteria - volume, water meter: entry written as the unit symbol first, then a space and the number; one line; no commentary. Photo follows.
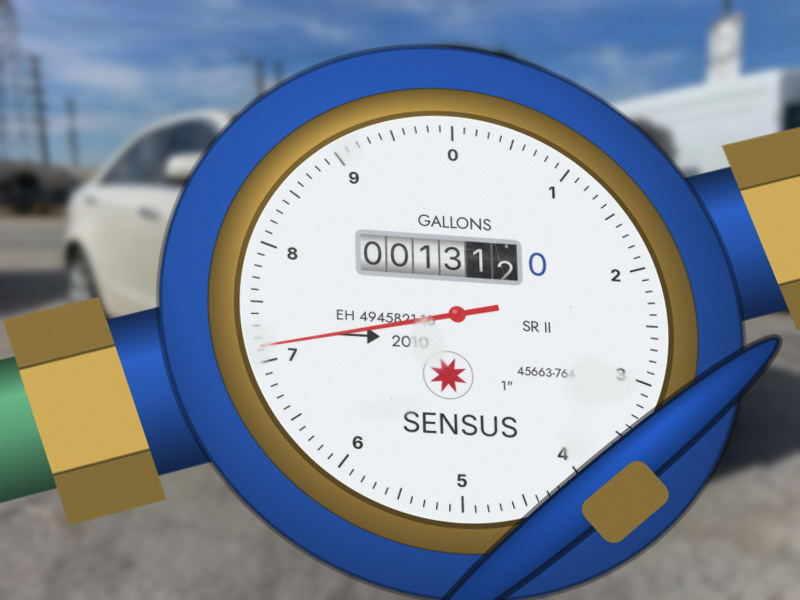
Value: gal 13117.1
